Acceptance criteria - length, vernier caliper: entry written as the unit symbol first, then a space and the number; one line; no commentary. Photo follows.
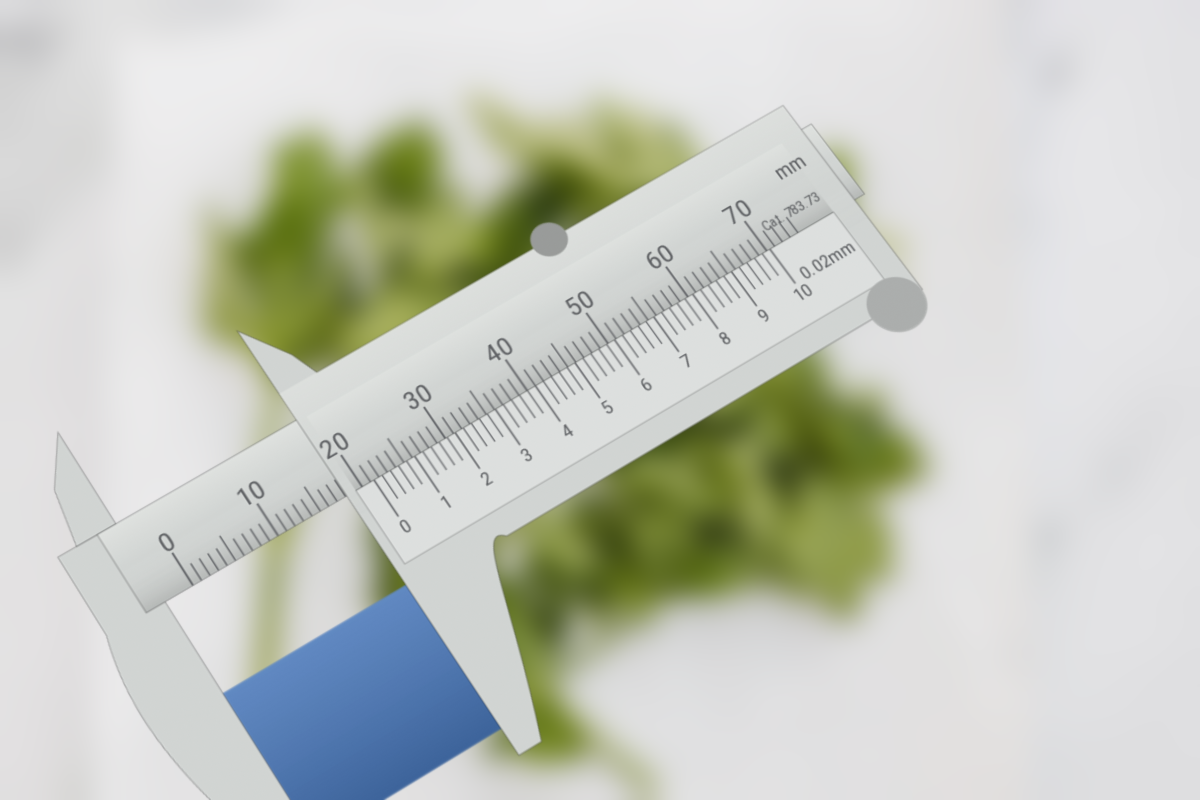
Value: mm 21.4
